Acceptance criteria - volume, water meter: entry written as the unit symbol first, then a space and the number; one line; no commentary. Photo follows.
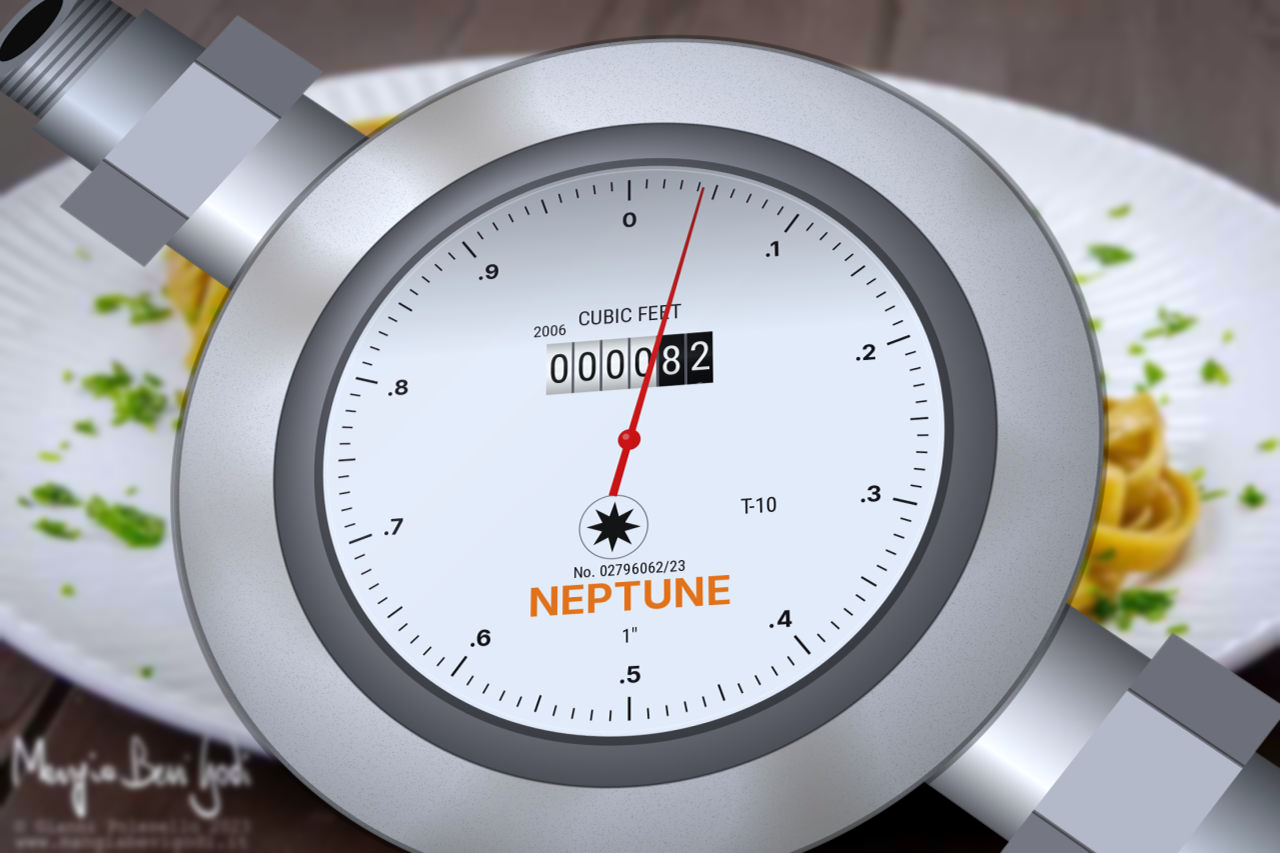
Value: ft³ 82.04
